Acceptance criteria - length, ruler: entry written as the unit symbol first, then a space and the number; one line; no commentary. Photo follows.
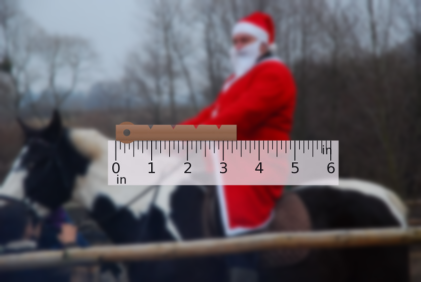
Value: in 3.375
